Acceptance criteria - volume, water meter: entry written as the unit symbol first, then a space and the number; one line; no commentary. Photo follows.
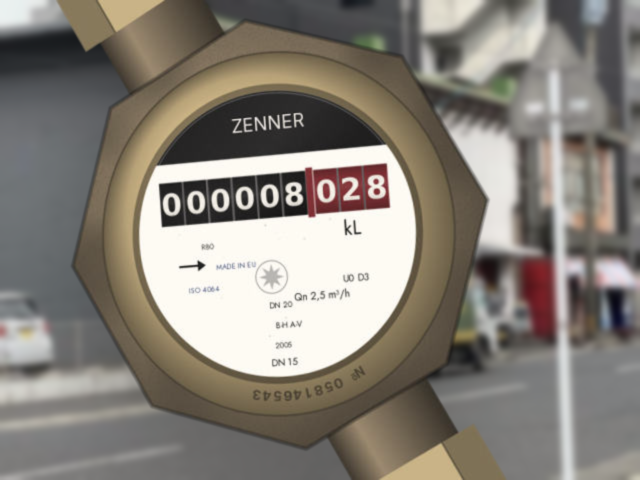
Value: kL 8.028
